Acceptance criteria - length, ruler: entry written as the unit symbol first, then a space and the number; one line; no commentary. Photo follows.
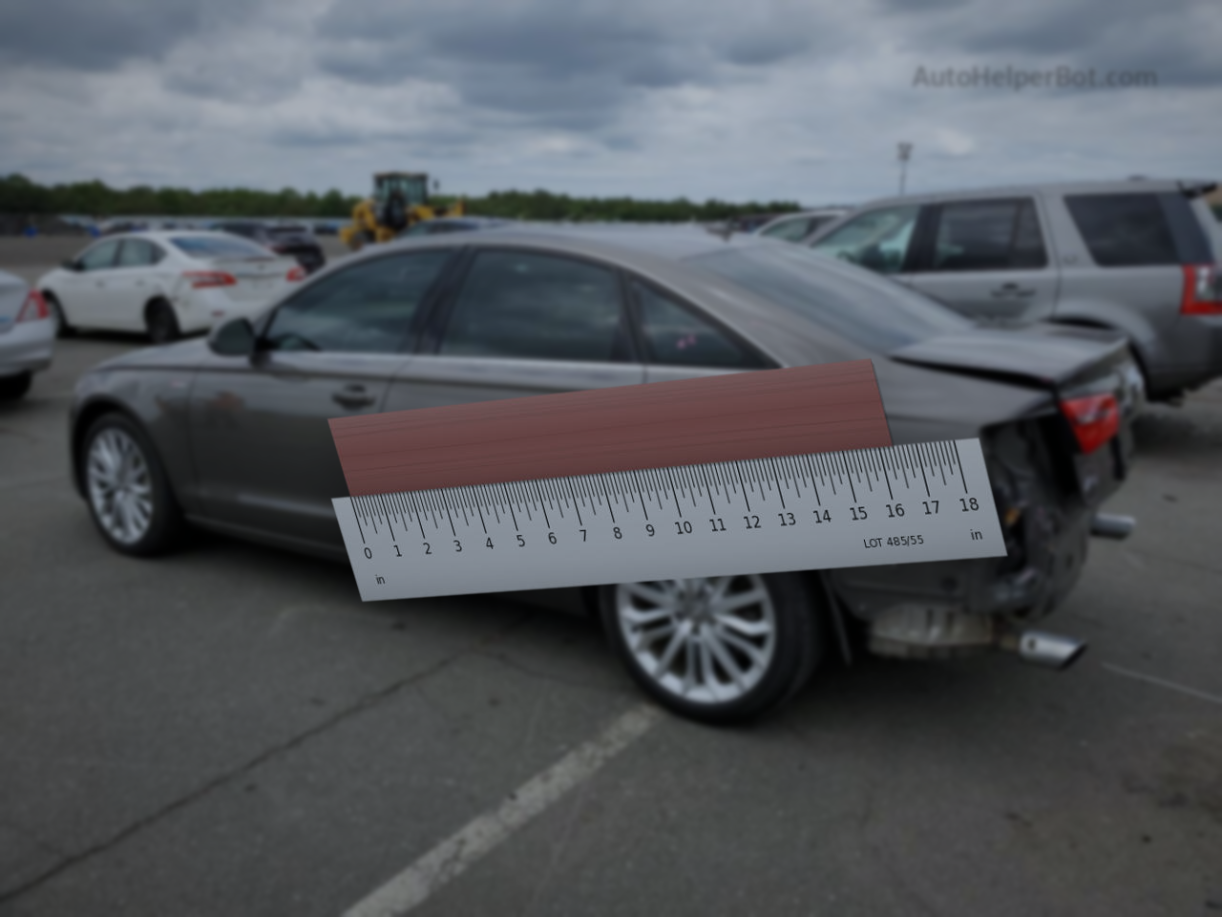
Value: in 16.375
